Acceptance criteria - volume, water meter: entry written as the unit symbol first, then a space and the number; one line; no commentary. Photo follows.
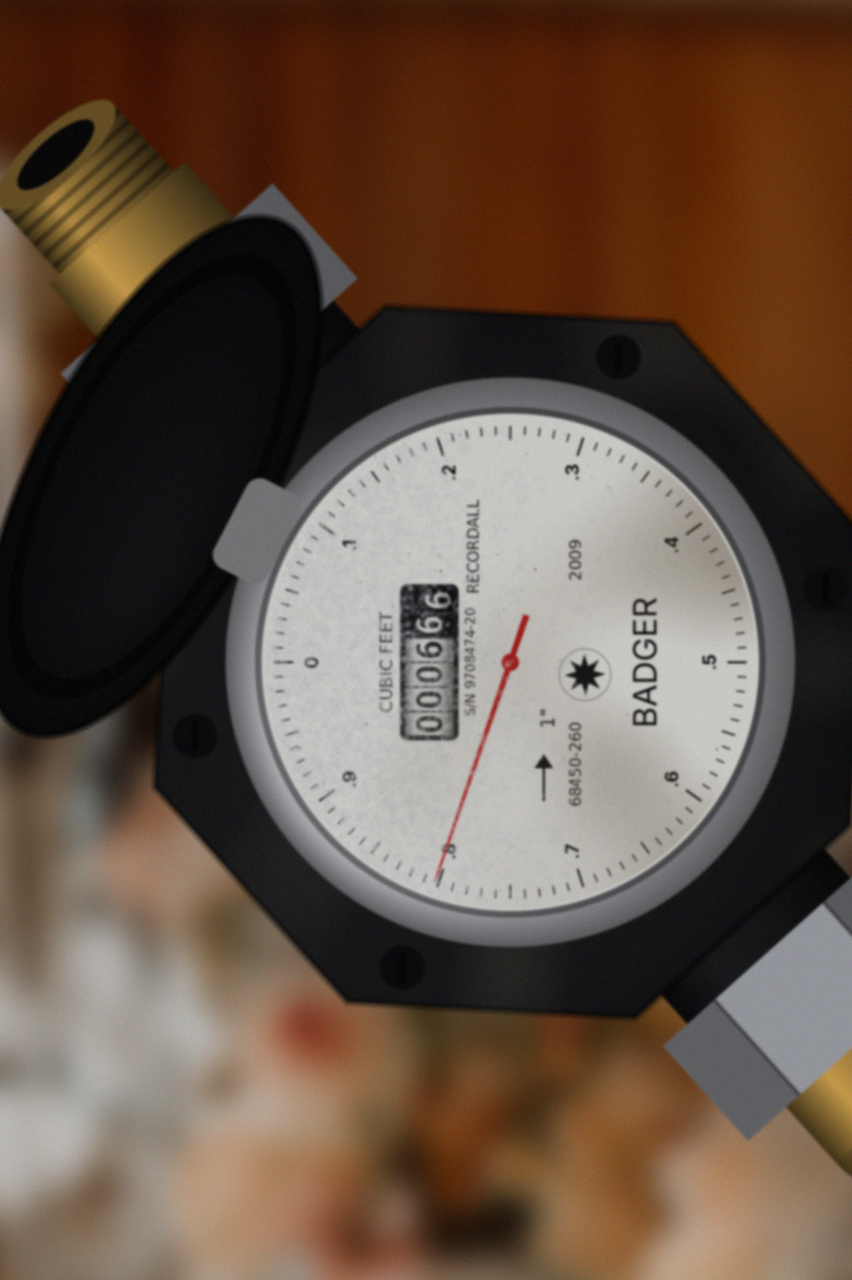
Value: ft³ 665.80
